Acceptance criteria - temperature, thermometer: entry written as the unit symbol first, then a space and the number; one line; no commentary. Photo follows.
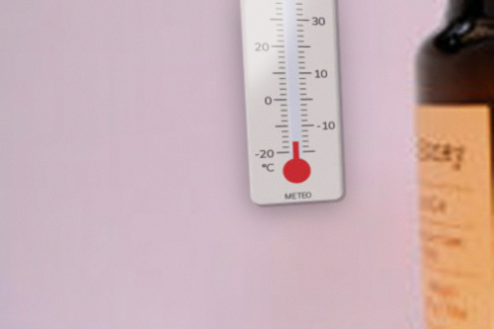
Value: °C -16
